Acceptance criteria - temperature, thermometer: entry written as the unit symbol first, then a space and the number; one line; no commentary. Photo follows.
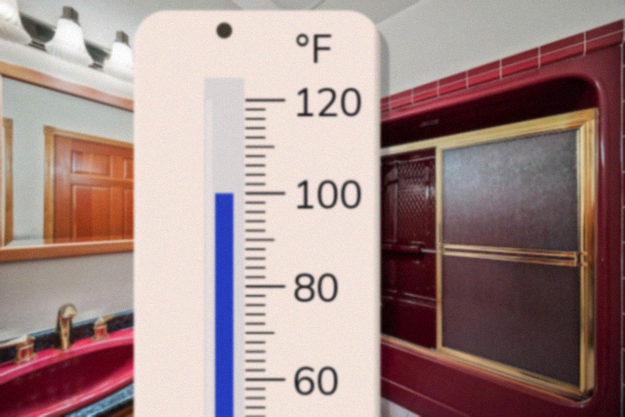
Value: °F 100
